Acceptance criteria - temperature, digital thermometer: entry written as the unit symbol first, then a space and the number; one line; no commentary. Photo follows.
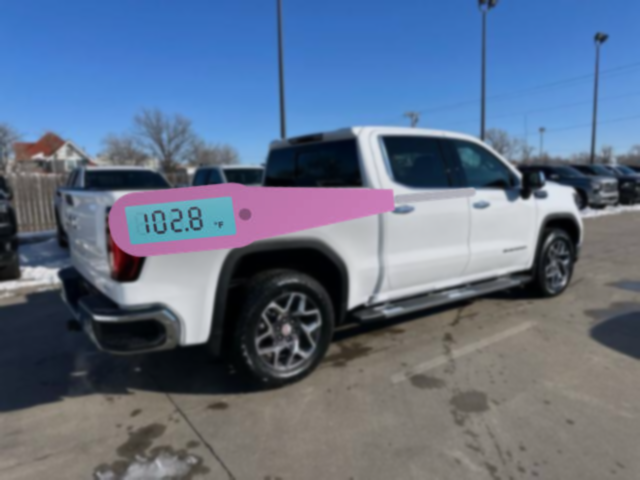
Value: °F 102.8
